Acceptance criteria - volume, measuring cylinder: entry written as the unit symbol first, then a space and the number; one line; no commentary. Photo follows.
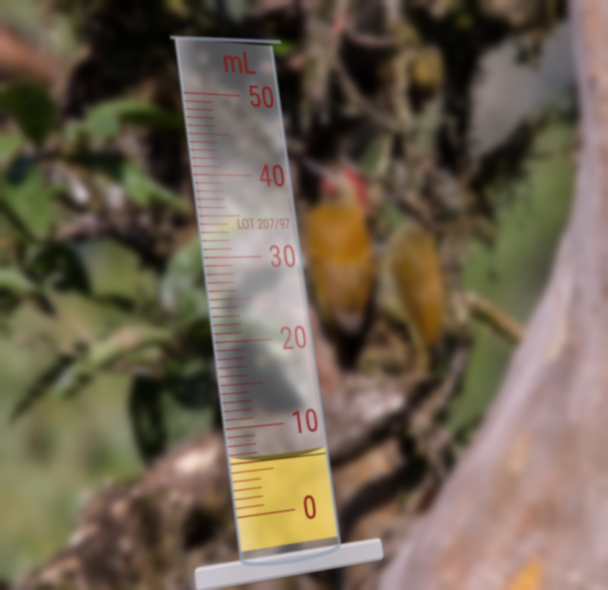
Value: mL 6
